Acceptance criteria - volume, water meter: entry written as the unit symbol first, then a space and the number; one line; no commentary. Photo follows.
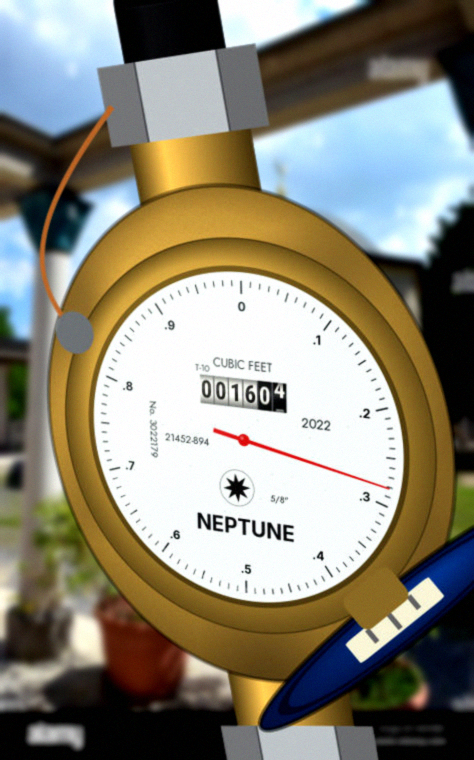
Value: ft³ 1604.28
